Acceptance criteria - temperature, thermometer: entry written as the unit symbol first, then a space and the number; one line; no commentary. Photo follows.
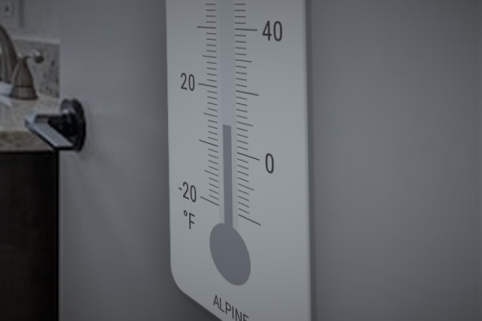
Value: °F 8
